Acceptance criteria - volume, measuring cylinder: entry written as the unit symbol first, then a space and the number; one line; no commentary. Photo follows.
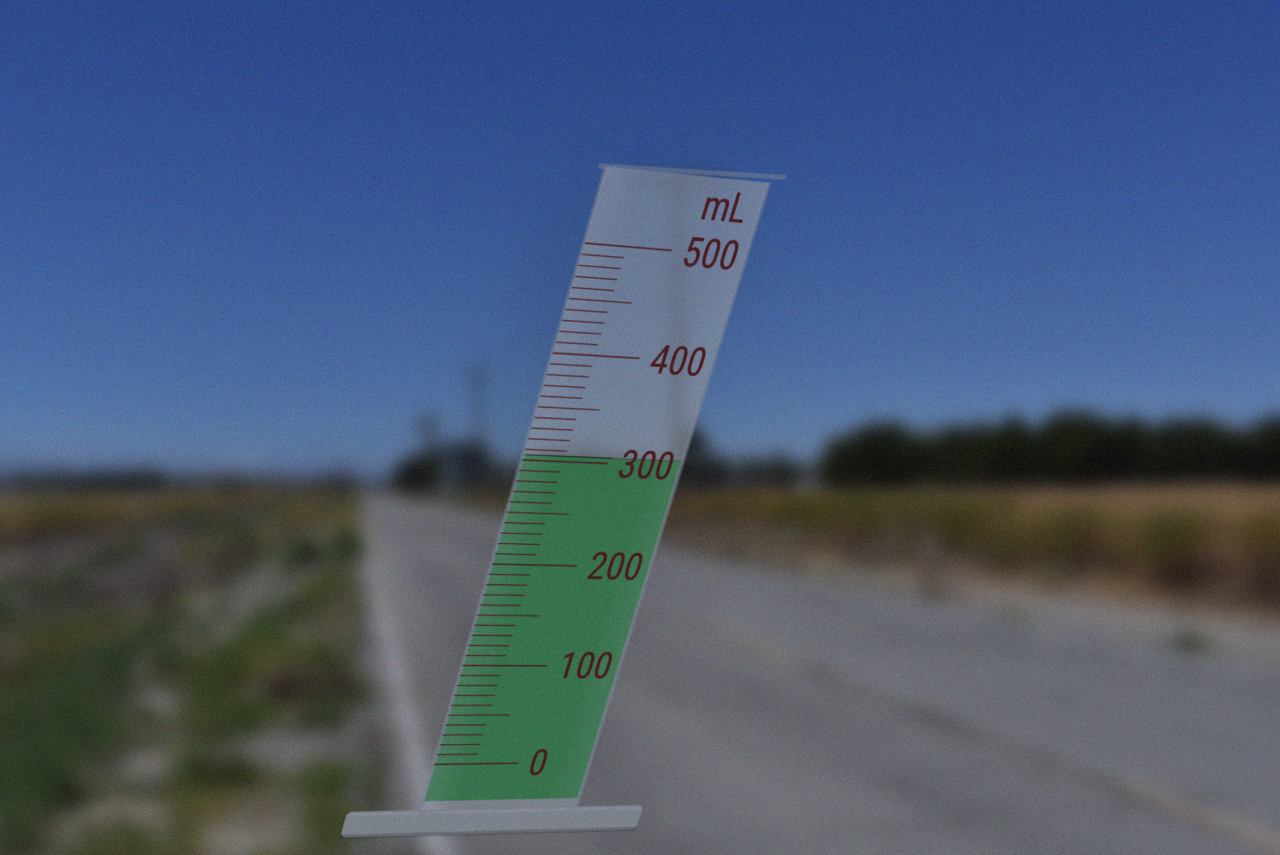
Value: mL 305
